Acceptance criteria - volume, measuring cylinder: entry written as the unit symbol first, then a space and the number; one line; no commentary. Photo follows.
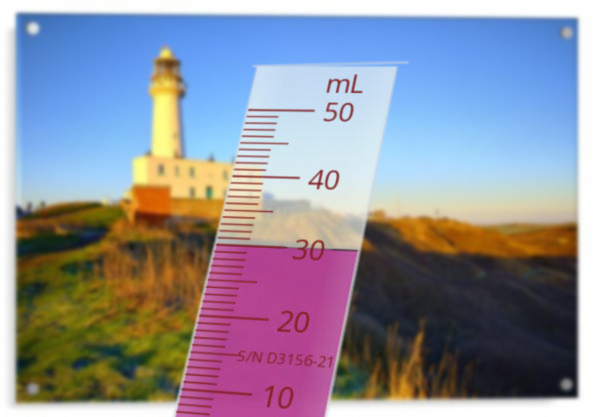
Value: mL 30
